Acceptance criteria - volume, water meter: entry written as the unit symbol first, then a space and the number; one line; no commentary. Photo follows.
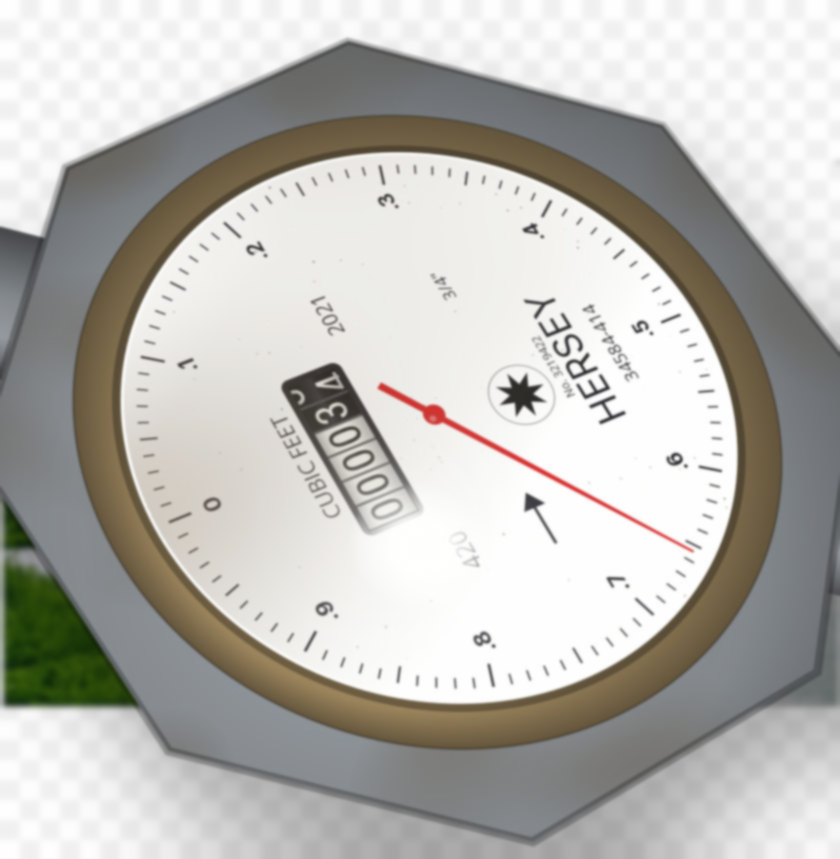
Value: ft³ 33.65
